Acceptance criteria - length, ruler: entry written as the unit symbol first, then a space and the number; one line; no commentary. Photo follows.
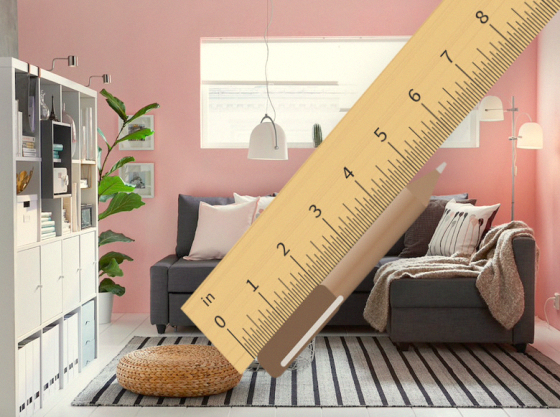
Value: in 5.5
